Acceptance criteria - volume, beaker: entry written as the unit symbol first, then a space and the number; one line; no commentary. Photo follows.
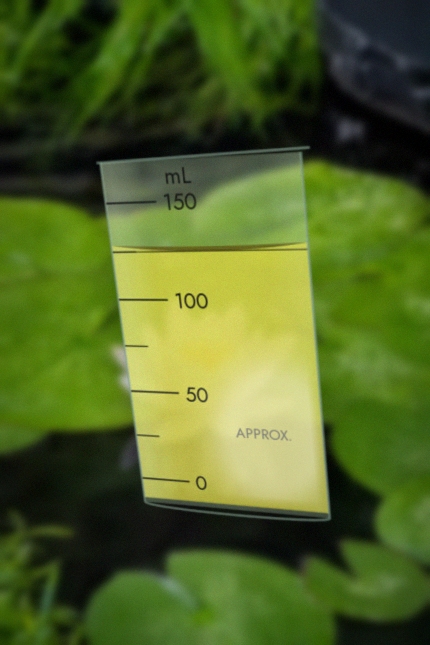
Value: mL 125
